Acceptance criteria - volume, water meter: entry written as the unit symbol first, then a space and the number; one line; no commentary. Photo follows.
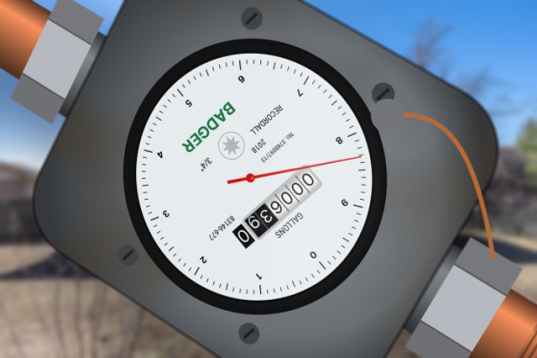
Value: gal 6388.3
